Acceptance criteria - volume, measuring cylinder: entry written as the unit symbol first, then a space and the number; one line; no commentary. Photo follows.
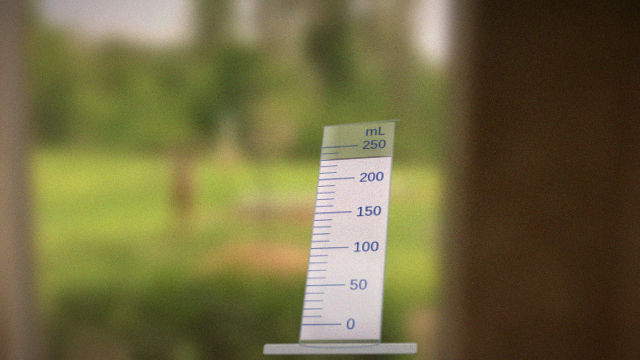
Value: mL 230
